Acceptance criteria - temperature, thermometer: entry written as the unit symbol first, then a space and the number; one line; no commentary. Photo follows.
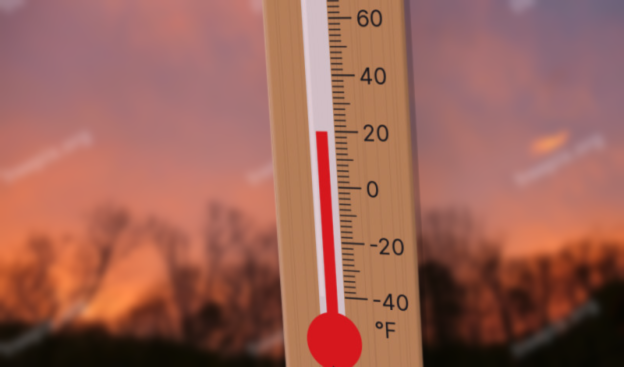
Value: °F 20
